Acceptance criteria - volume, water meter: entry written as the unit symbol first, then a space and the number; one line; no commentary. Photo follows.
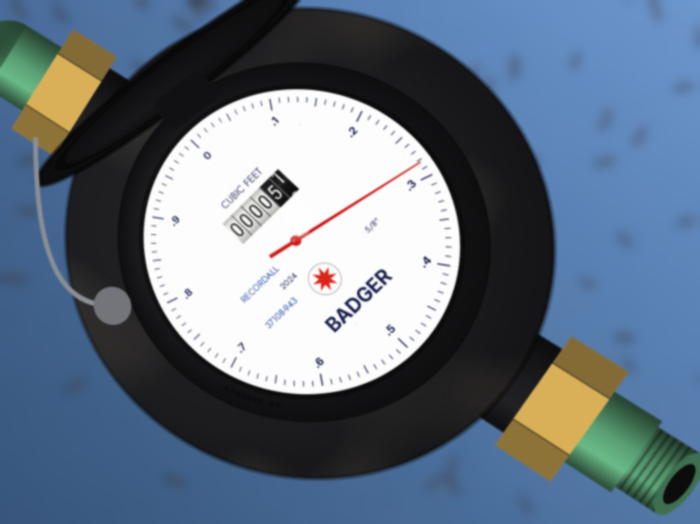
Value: ft³ 51.28
